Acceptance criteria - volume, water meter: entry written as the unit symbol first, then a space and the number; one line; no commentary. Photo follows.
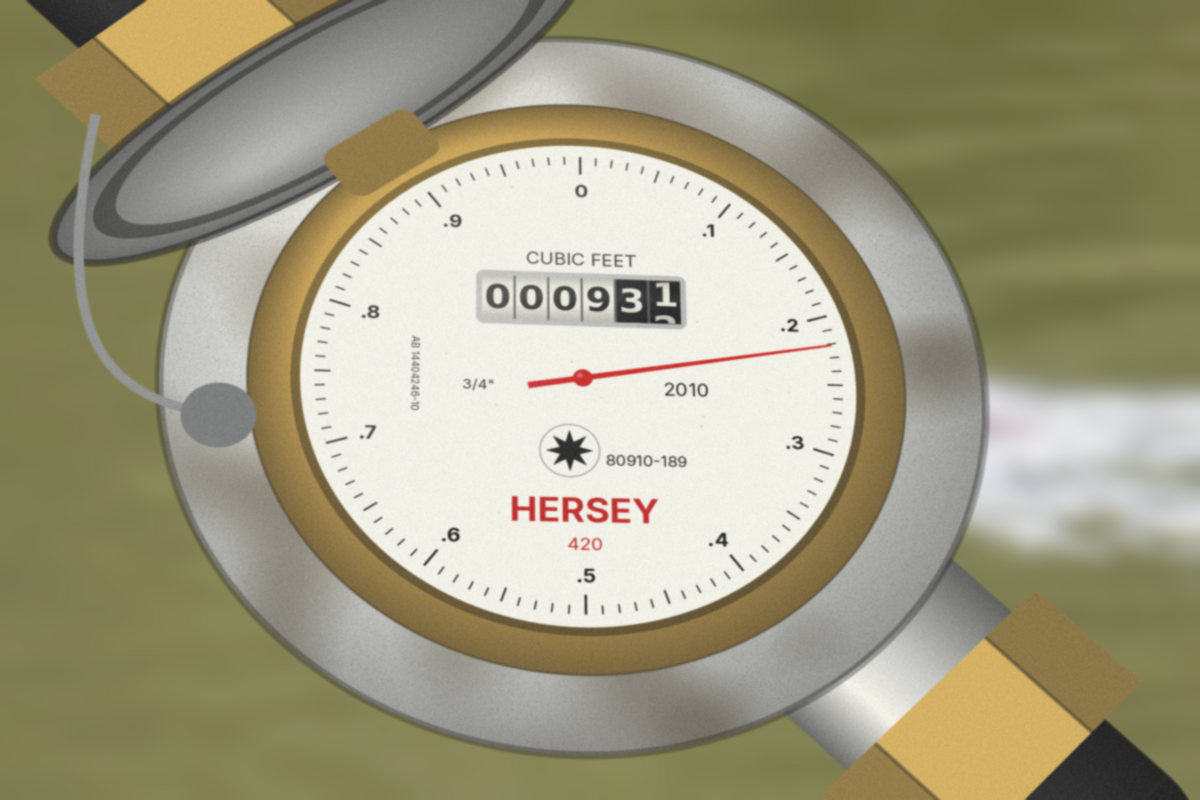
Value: ft³ 931.22
